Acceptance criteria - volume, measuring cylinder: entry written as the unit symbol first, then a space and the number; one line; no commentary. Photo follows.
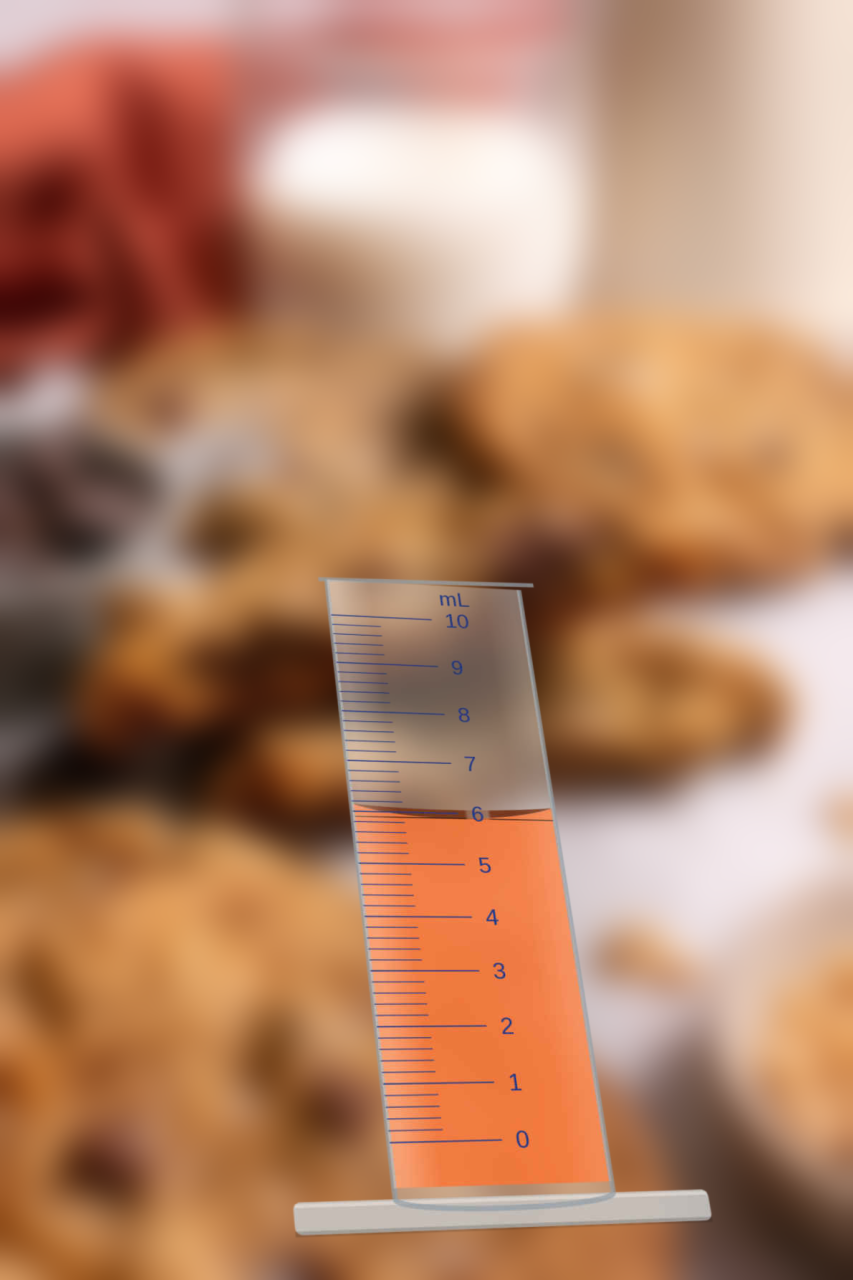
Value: mL 5.9
